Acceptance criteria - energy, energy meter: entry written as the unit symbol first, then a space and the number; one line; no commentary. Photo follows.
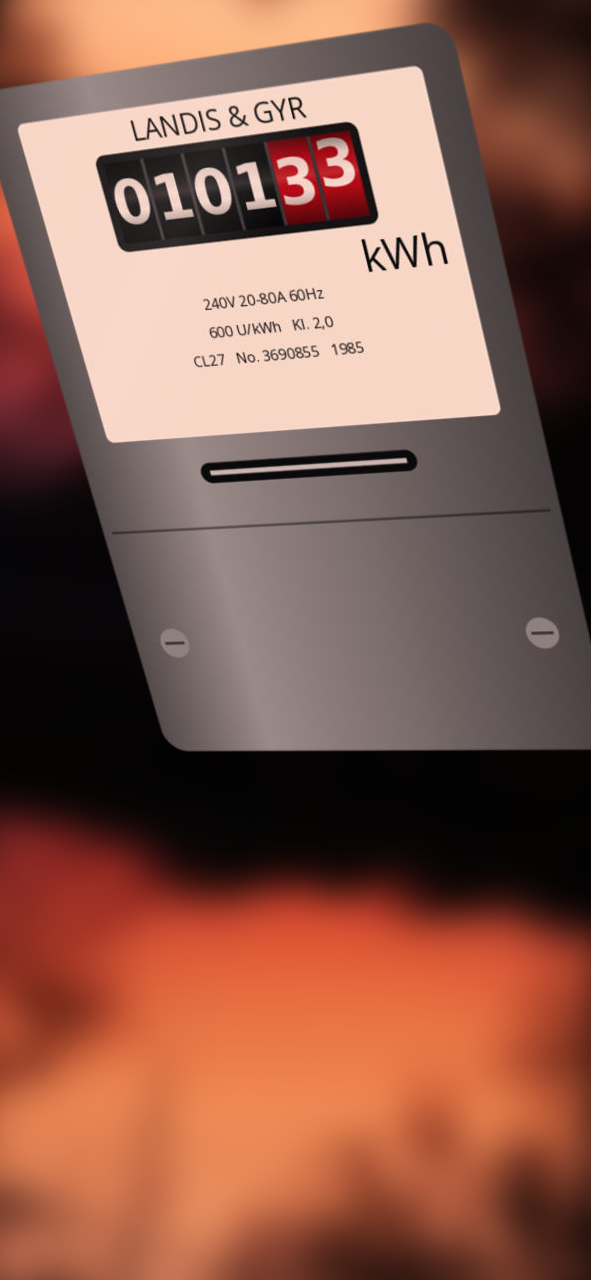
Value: kWh 101.33
